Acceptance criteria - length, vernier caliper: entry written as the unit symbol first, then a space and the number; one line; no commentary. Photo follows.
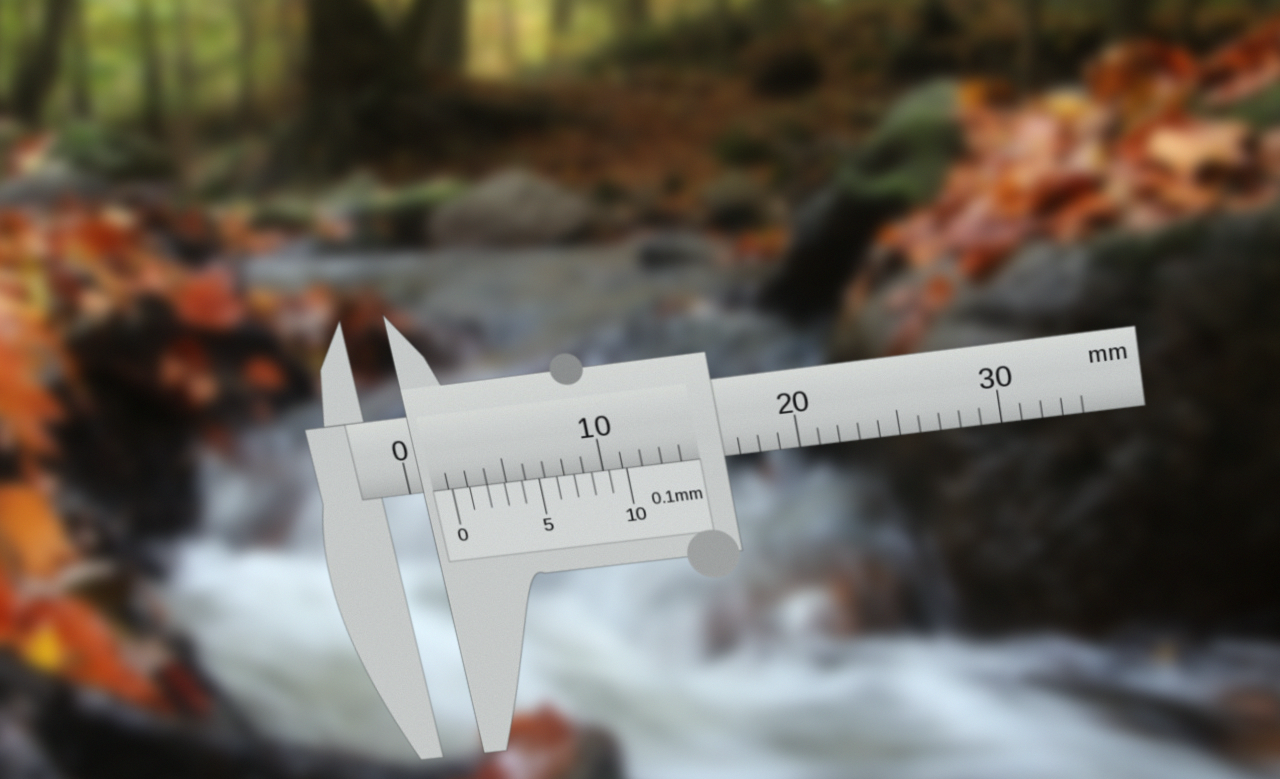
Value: mm 2.2
